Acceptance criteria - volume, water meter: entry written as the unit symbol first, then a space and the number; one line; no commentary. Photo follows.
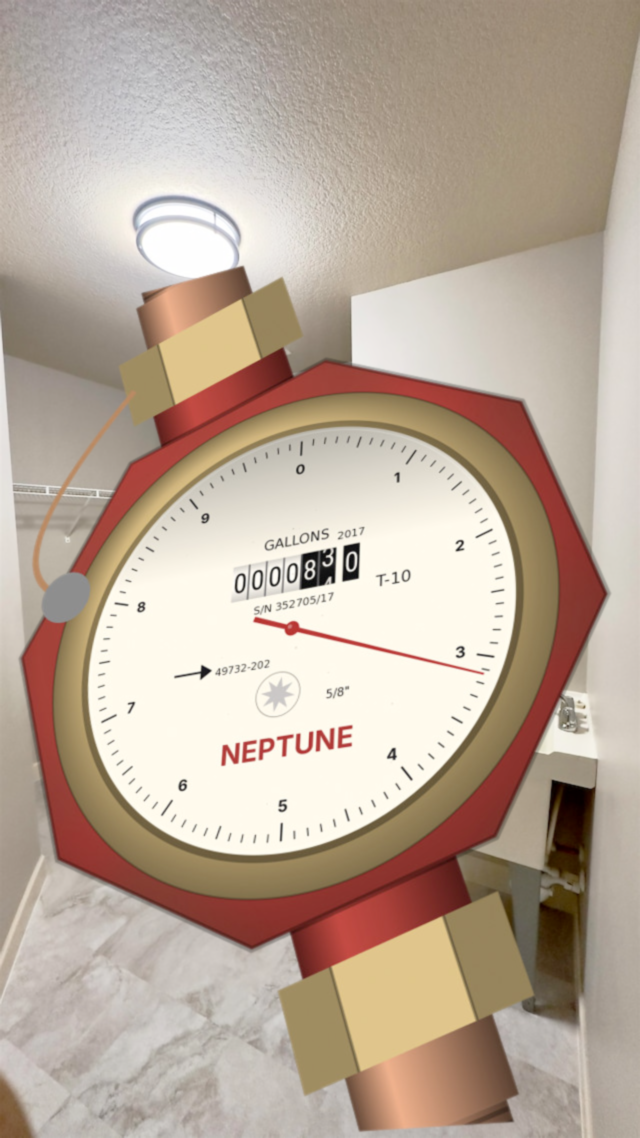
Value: gal 833.1
